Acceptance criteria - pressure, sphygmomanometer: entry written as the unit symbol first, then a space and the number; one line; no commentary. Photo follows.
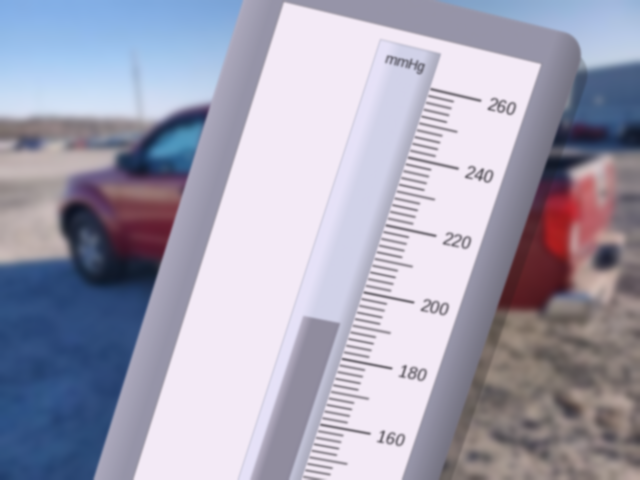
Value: mmHg 190
